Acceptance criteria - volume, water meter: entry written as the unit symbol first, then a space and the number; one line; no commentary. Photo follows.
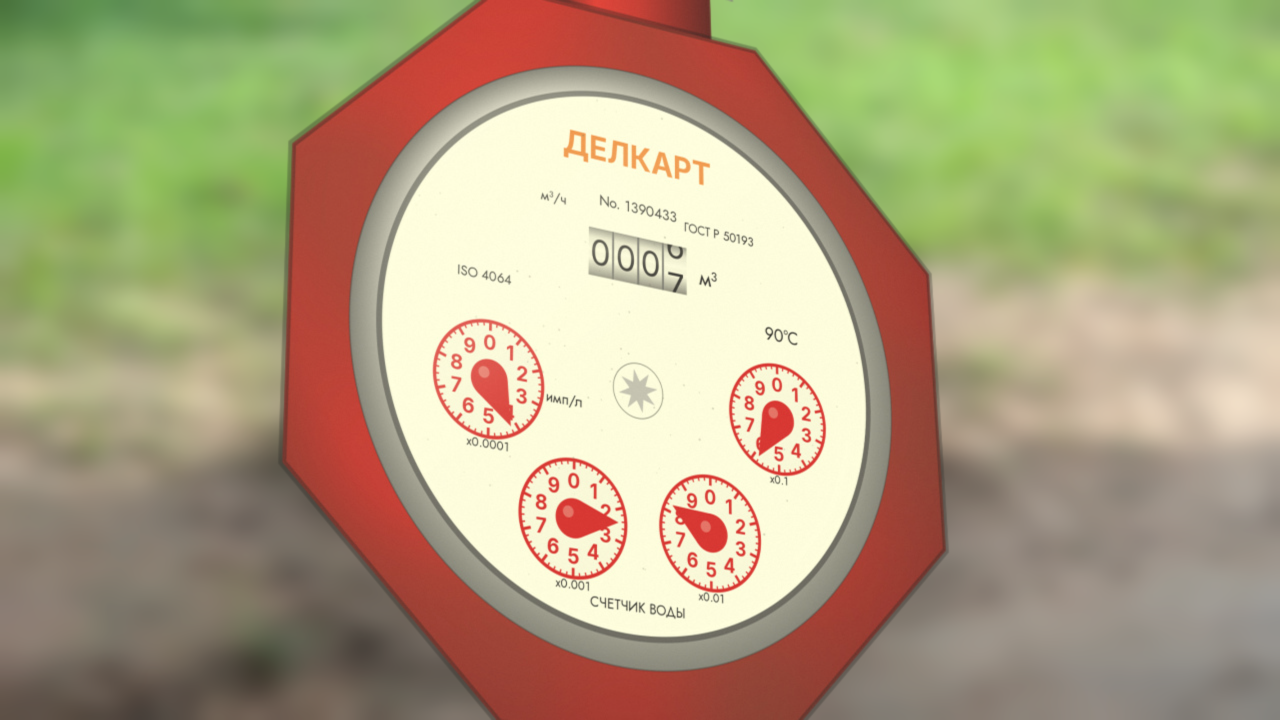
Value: m³ 6.5824
